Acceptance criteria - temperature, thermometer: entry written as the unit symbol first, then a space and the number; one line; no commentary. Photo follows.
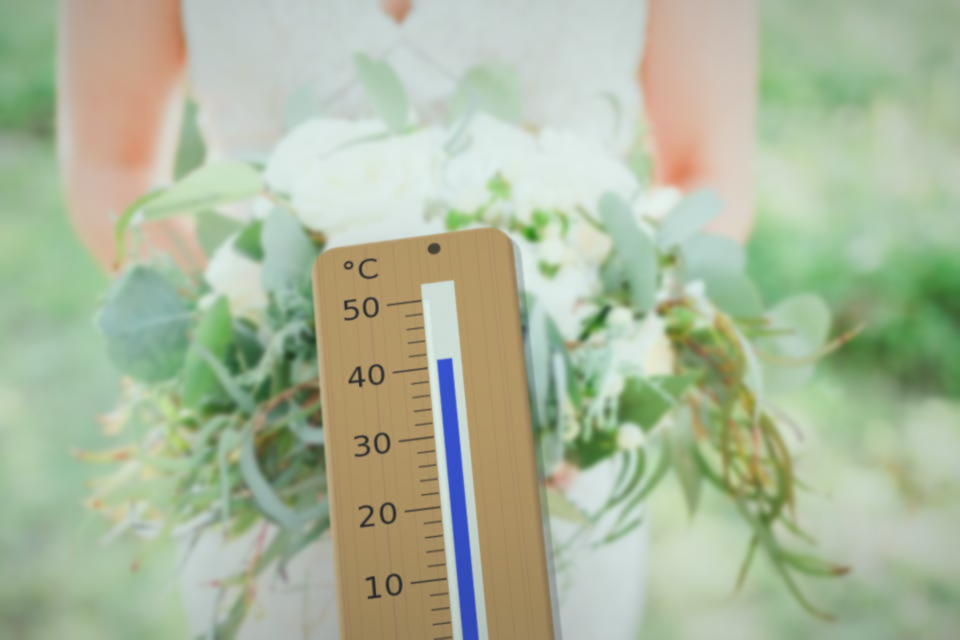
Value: °C 41
